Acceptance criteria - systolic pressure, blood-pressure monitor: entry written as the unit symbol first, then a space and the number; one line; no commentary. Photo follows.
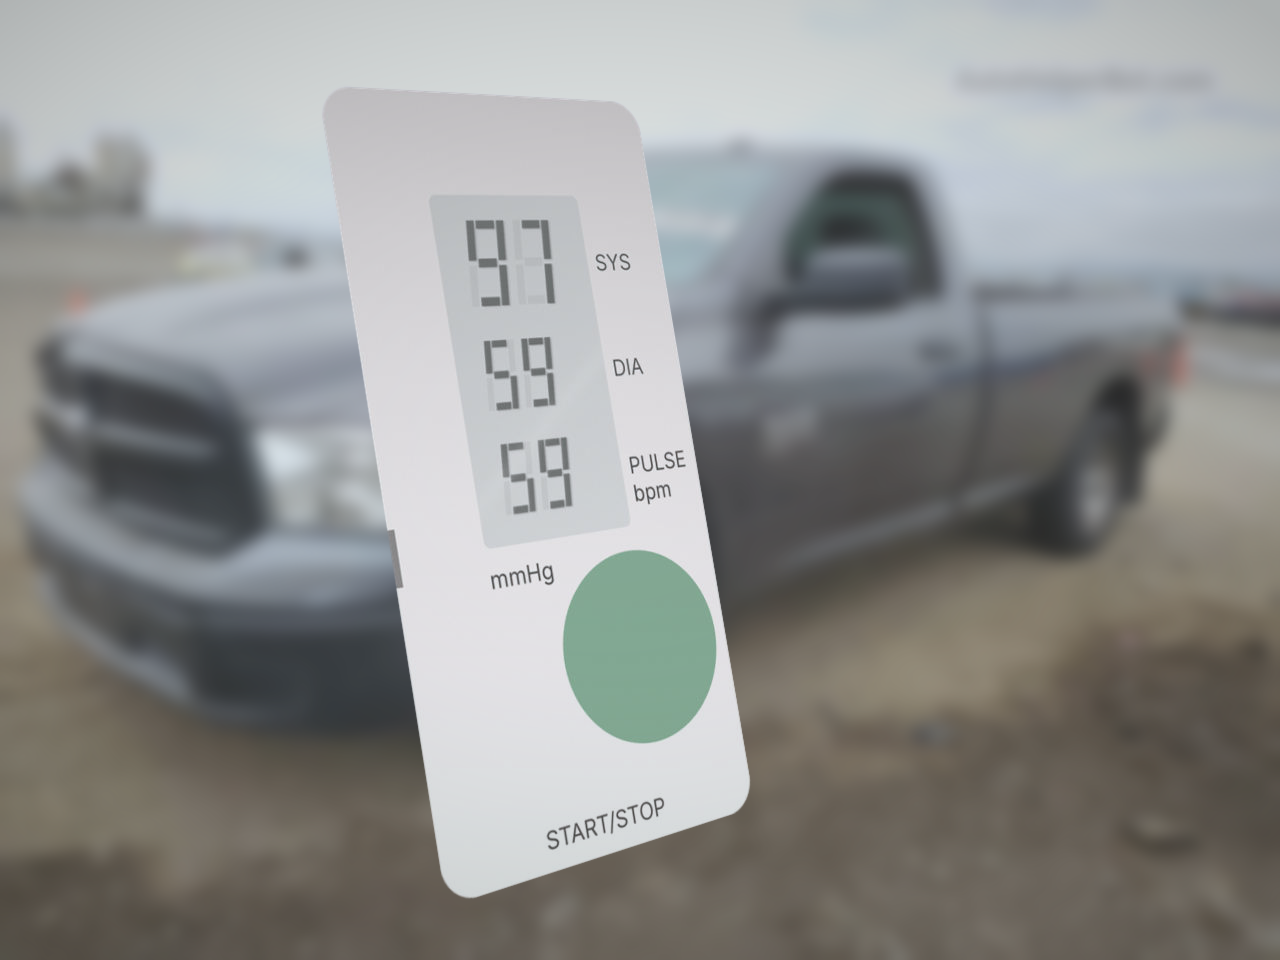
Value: mmHg 97
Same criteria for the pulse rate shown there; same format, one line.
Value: bpm 59
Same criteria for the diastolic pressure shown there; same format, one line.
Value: mmHg 59
